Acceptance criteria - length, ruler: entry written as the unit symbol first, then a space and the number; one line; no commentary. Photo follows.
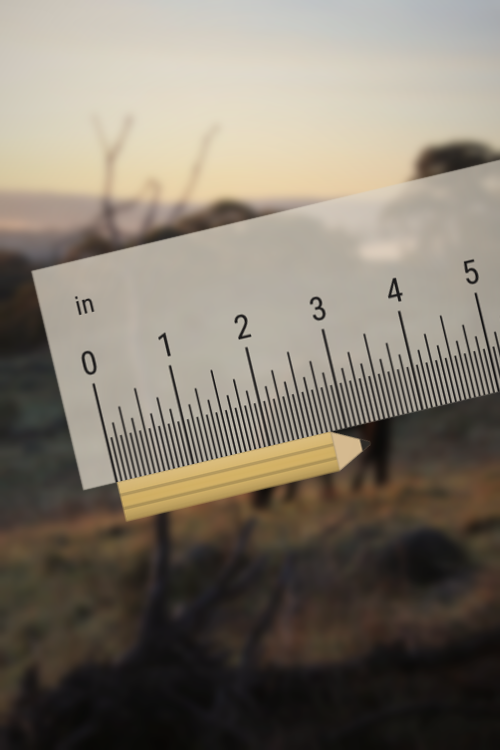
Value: in 3.25
